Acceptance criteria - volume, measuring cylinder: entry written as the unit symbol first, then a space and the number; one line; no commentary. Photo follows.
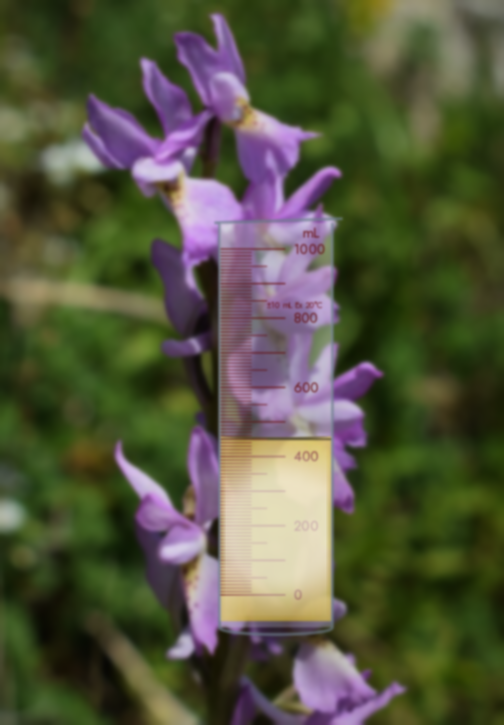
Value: mL 450
